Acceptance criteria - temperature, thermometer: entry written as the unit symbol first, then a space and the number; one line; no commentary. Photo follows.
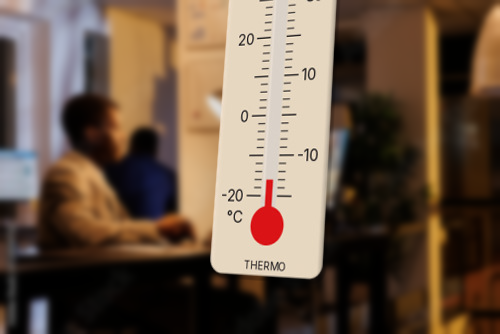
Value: °C -16
